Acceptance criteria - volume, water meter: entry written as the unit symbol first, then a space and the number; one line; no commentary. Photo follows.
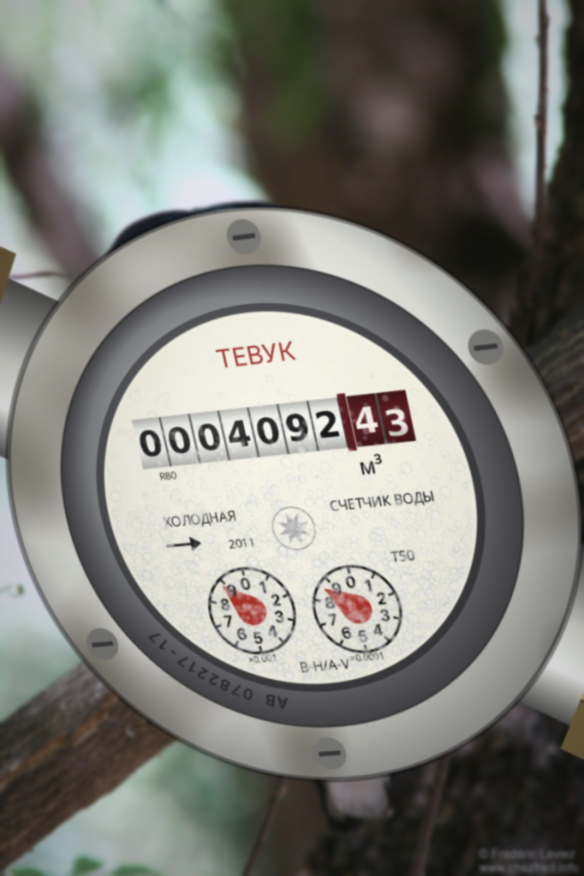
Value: m³ 4092.4288
